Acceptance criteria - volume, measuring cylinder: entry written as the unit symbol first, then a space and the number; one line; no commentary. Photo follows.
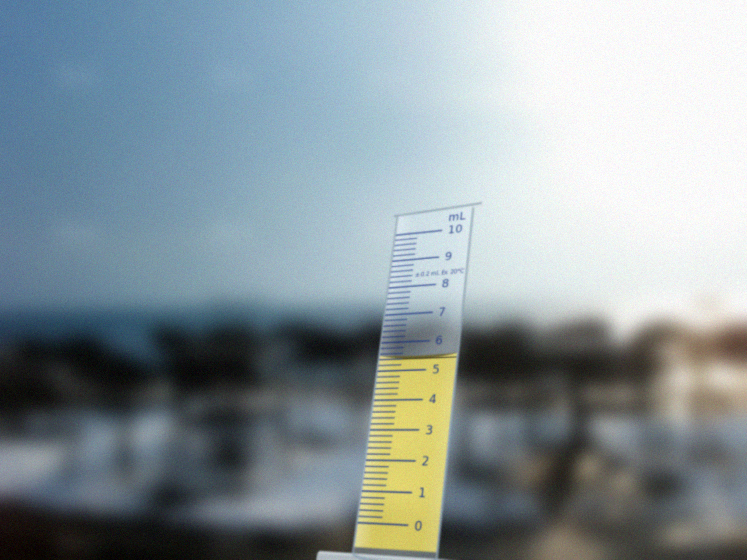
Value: mL 5.4
